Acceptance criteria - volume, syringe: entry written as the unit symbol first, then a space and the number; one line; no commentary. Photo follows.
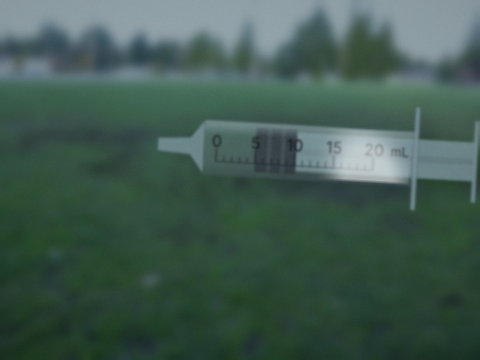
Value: mL 5
